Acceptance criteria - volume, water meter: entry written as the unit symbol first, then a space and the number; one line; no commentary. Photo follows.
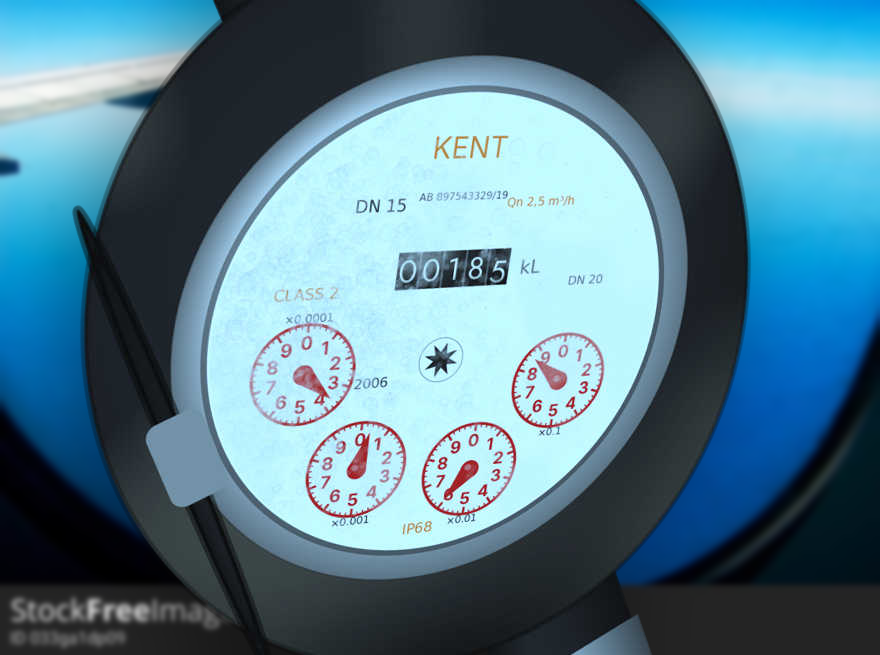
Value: kL 184.8603
